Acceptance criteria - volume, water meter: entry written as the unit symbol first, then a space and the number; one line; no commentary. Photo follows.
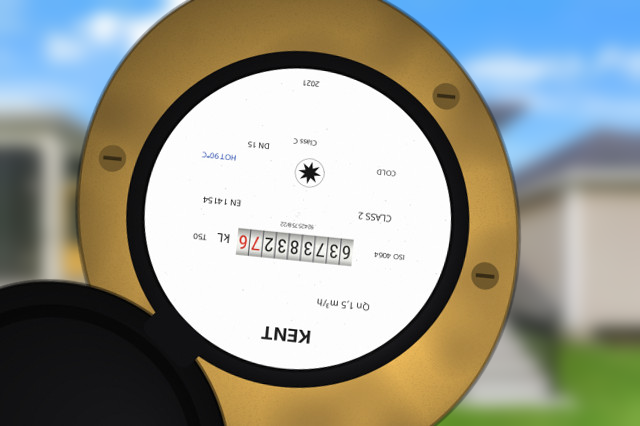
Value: kL 6373832.76
